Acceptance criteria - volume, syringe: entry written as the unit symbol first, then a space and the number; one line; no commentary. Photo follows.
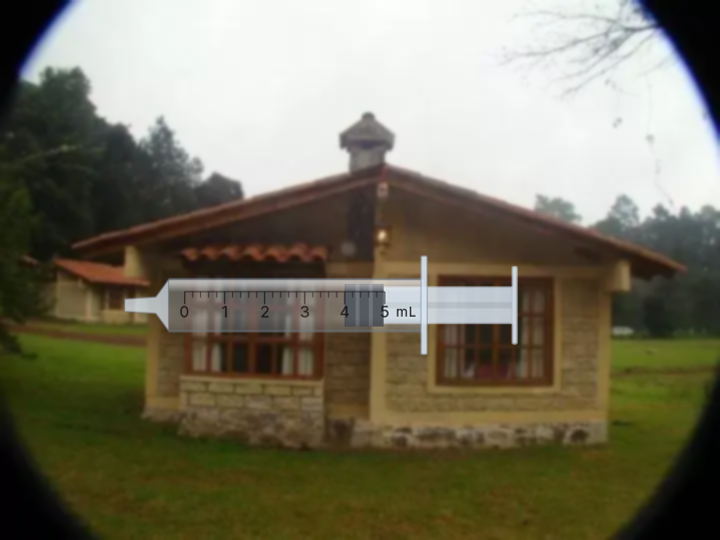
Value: mL 4
